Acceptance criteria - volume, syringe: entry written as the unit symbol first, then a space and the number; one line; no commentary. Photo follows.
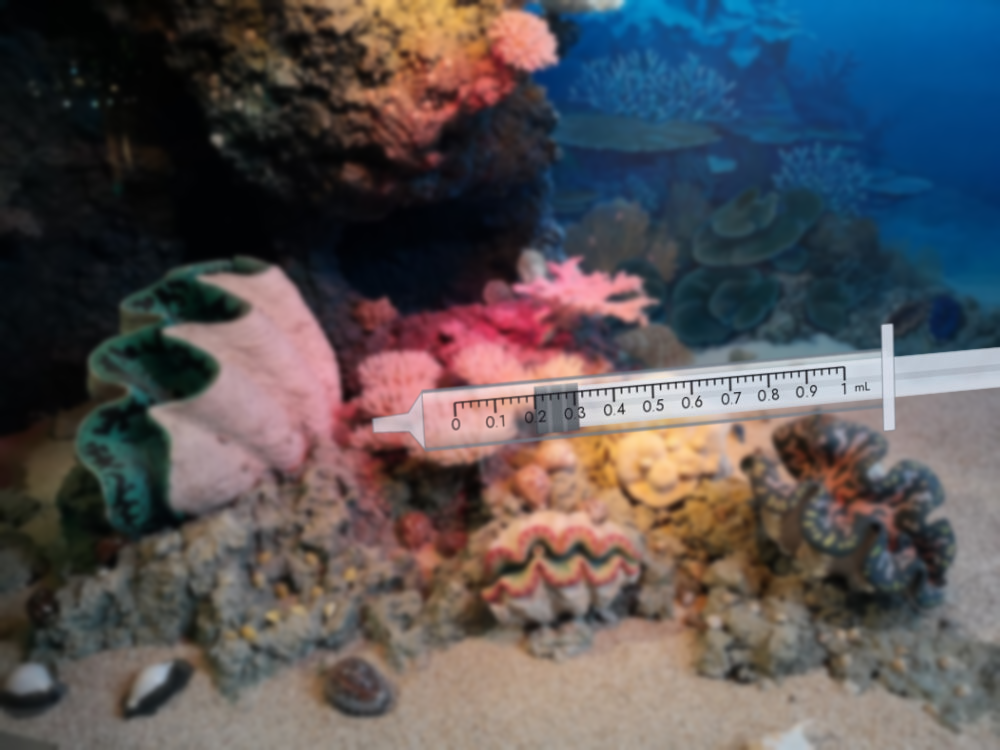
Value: mL 0.2
